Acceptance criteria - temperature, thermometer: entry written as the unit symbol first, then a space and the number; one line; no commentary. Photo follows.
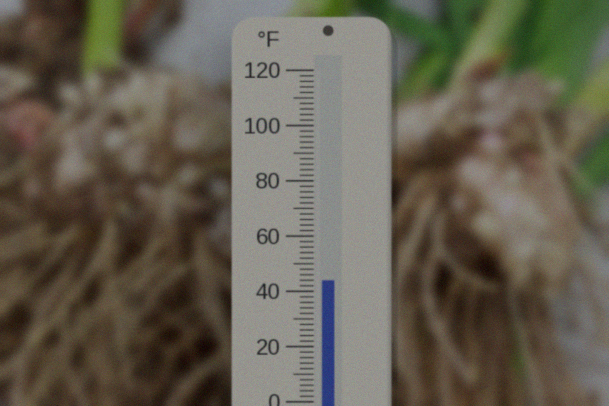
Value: °F 44
